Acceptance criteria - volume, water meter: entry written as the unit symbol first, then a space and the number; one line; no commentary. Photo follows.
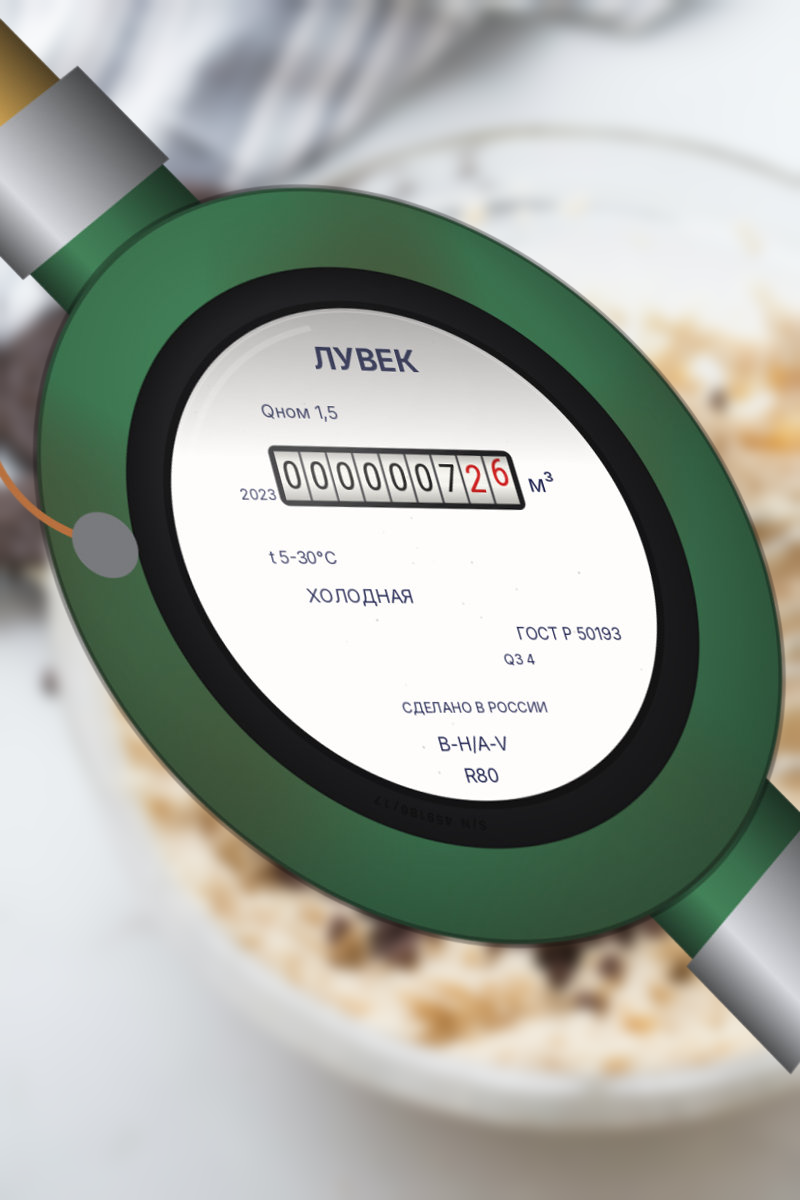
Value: m³ 7.26
